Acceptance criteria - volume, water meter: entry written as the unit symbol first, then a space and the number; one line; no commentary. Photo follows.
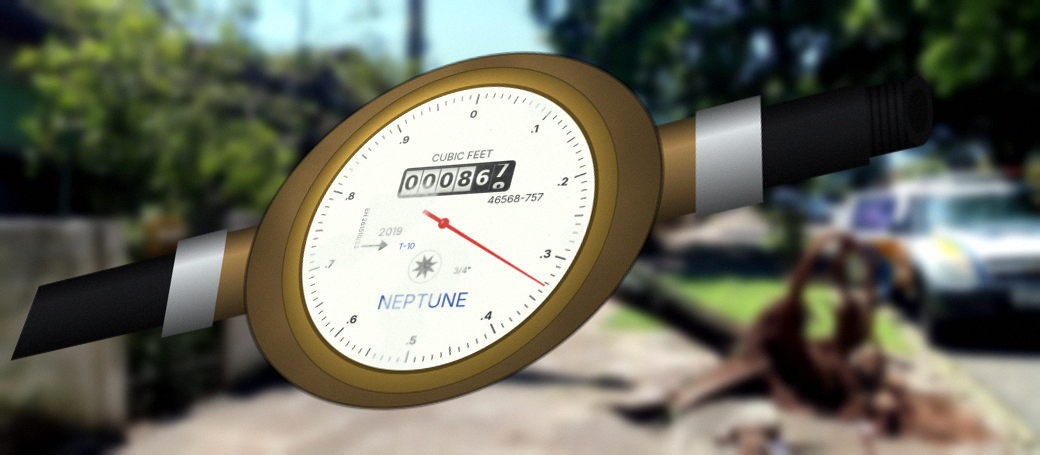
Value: ft³ 867.33
